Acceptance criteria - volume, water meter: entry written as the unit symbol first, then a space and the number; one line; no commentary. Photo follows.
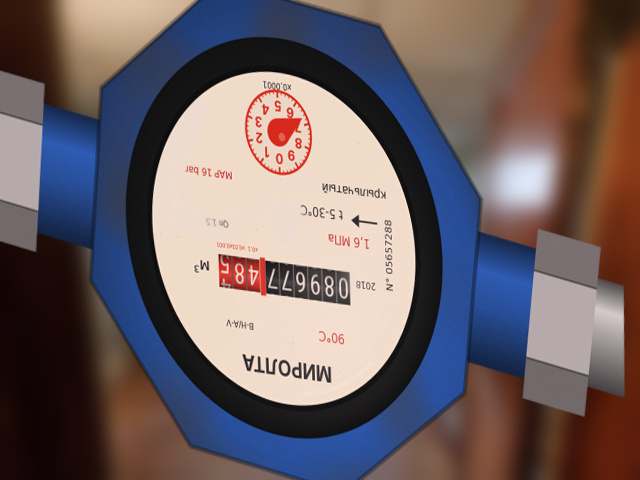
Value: m³ 89677.4846
